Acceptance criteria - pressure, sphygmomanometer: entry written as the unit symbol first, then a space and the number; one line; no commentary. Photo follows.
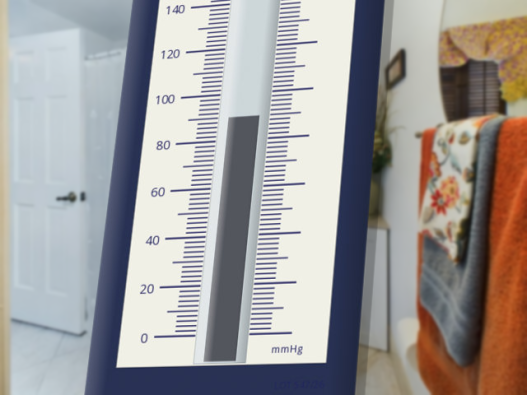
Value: mmHg 90
